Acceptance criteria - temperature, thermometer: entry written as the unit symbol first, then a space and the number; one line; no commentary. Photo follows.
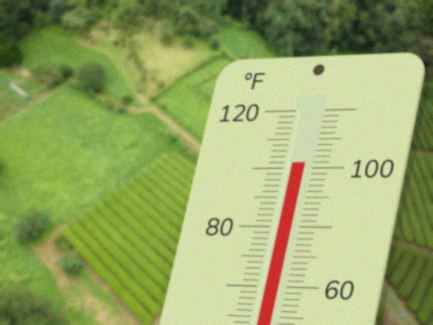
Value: °F 102
